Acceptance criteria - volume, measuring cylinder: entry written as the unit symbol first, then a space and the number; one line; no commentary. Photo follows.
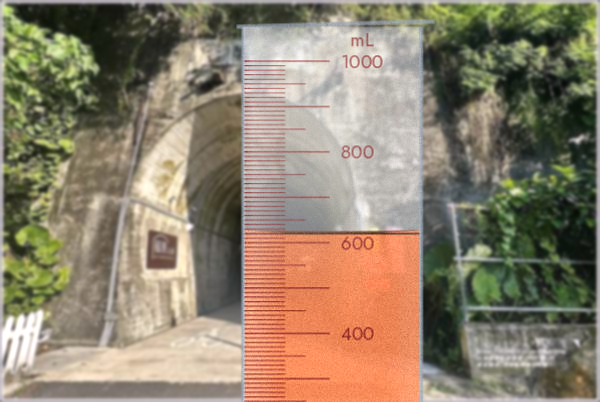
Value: mL 620
